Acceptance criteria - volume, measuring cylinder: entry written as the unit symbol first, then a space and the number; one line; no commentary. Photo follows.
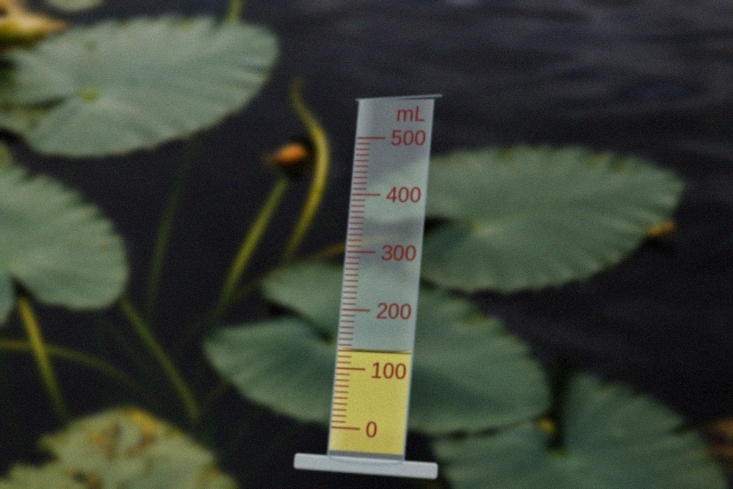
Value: mL 130
